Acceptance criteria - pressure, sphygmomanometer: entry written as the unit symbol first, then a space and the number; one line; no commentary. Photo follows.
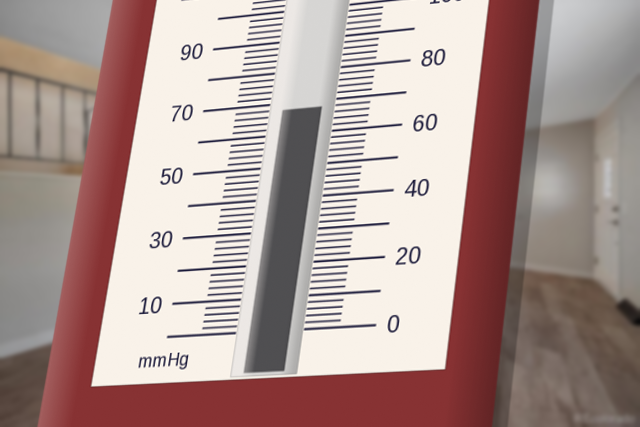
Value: mmHg 68
